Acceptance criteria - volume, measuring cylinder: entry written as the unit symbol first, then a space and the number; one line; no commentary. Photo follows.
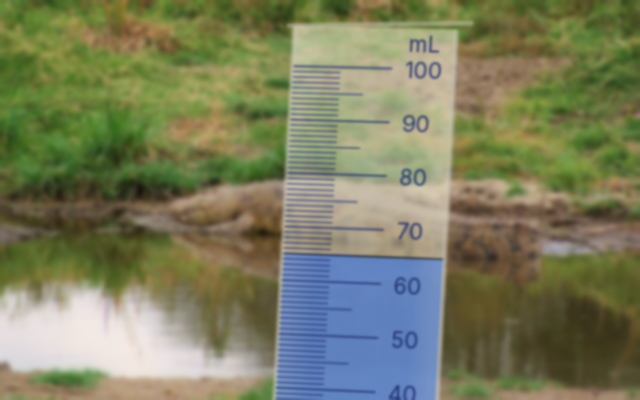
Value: mL 65
